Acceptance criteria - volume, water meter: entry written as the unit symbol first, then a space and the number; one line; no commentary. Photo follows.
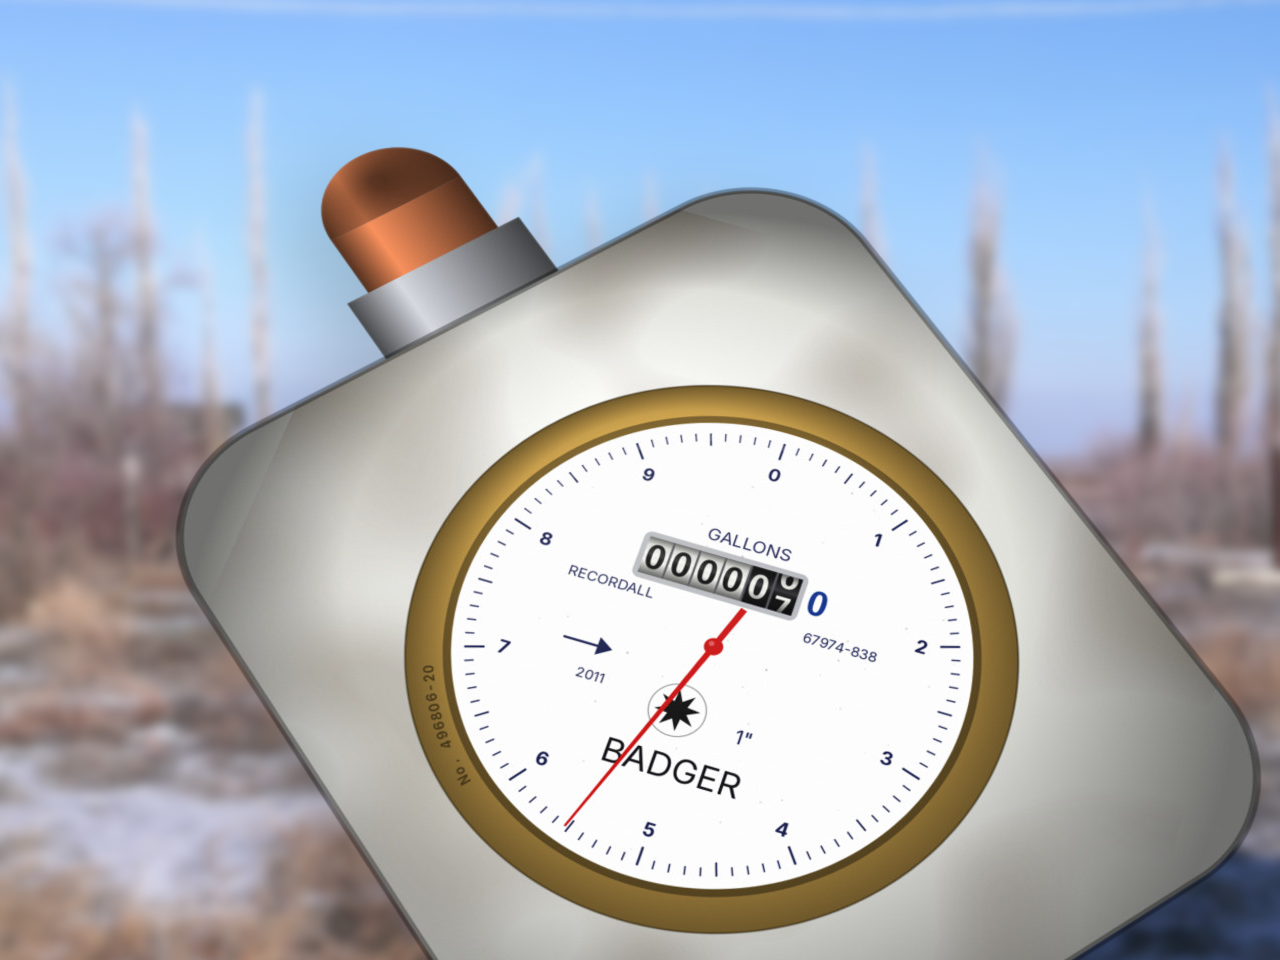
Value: gal 65.5
